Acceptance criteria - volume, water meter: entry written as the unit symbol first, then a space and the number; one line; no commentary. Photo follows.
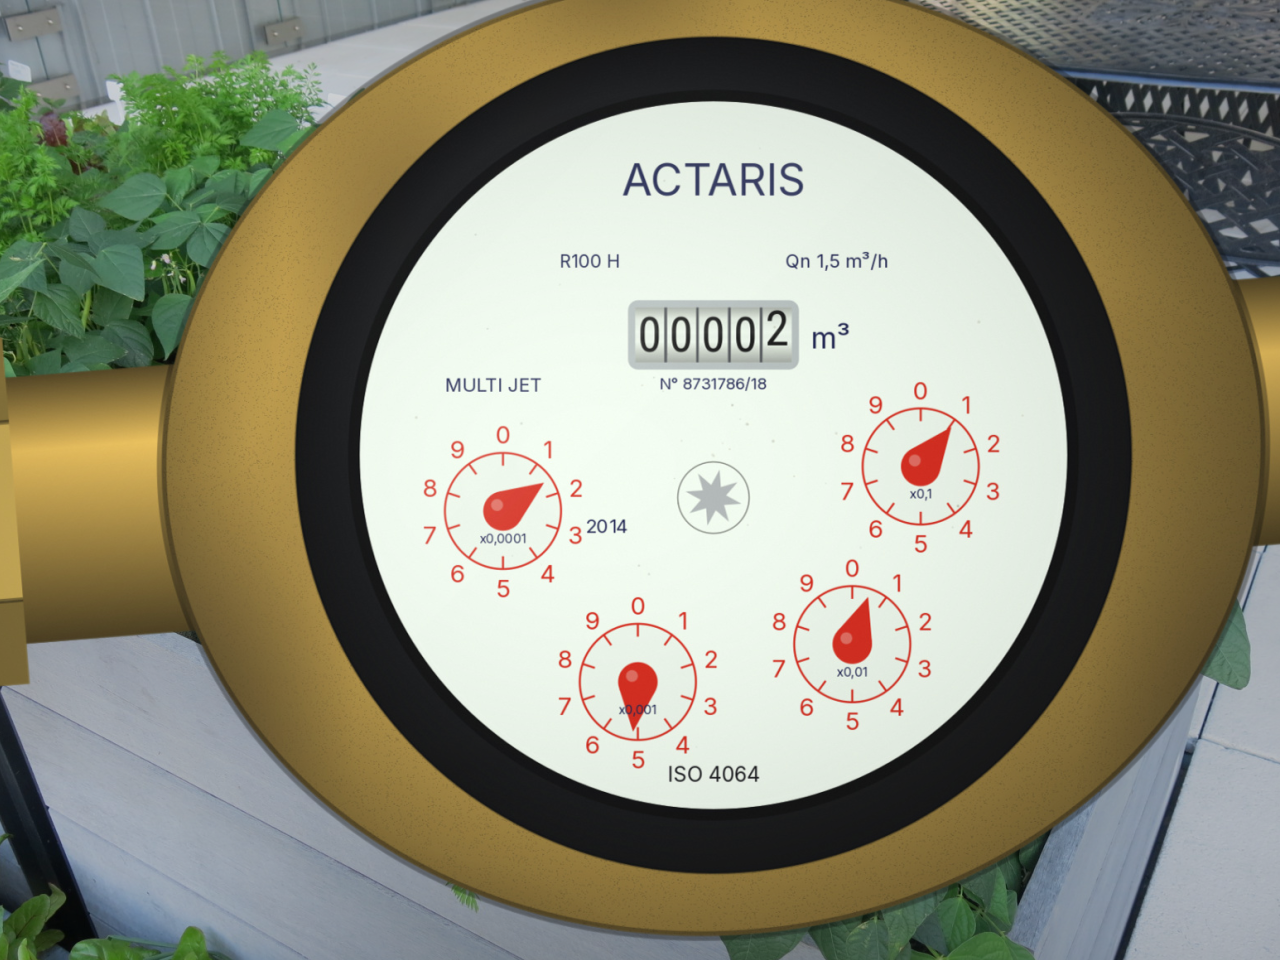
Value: m³ 2.1051
